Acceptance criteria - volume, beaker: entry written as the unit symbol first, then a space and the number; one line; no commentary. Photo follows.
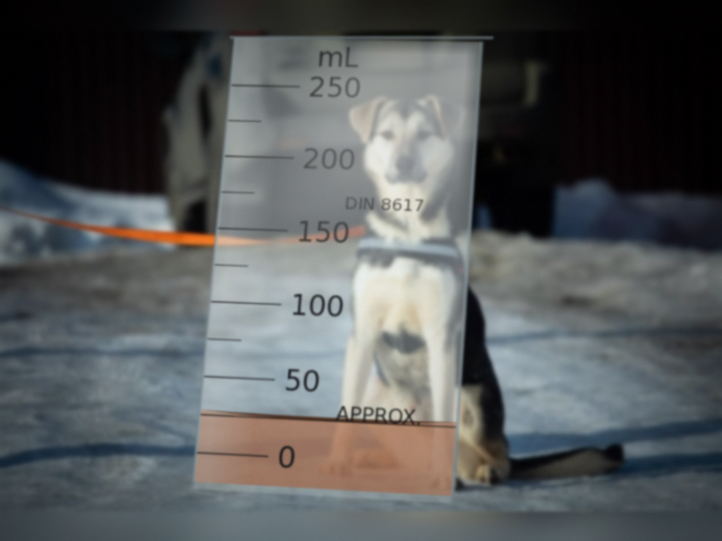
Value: mL 25
